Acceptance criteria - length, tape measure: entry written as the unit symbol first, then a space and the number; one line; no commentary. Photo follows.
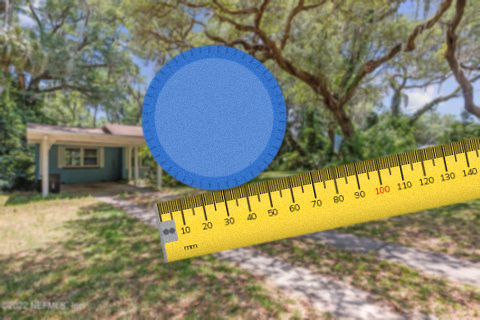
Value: mm 65
